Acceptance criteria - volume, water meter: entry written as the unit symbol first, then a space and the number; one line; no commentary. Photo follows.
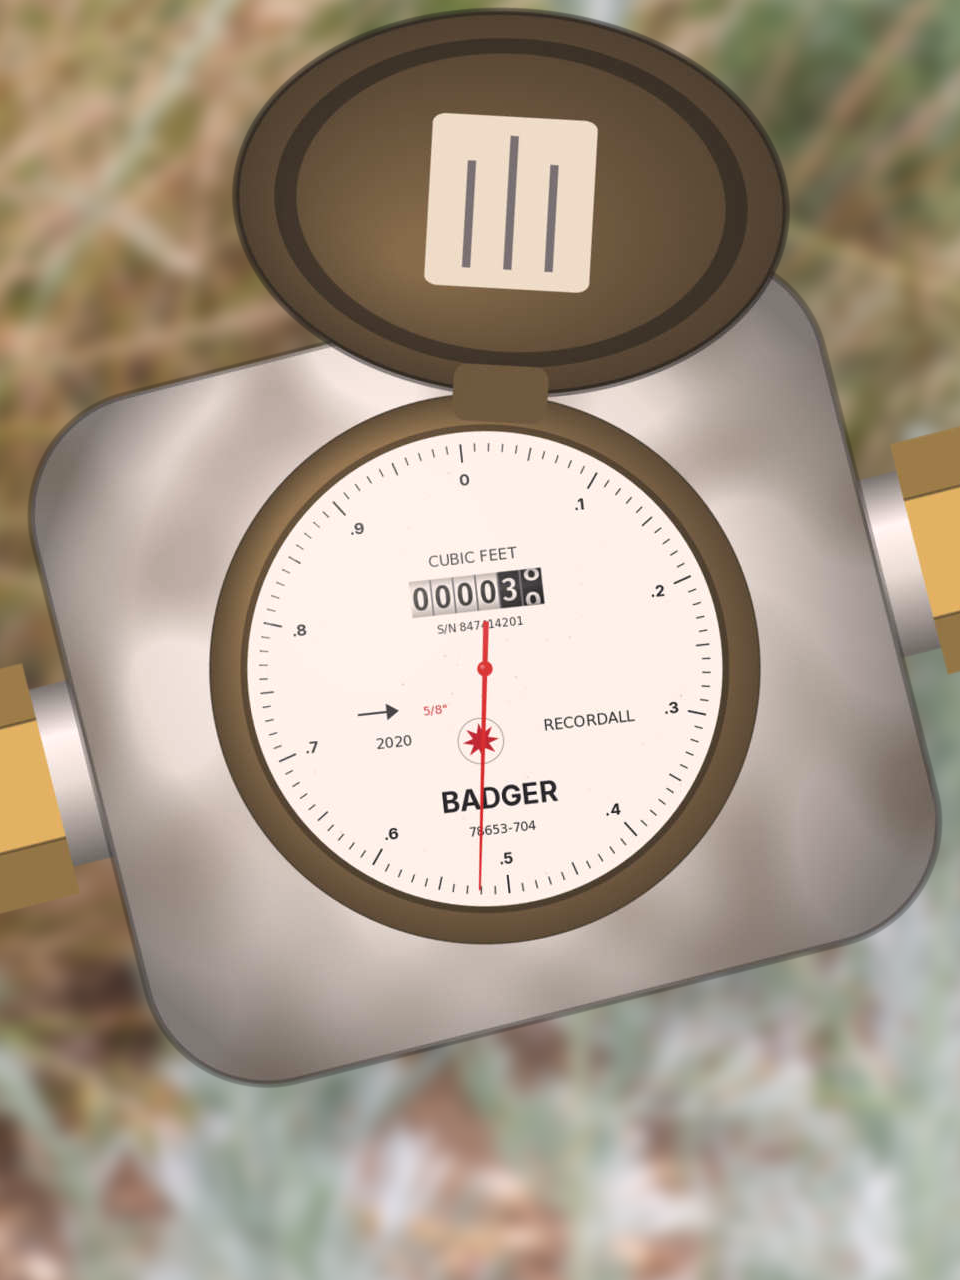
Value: ft³ 38.52
